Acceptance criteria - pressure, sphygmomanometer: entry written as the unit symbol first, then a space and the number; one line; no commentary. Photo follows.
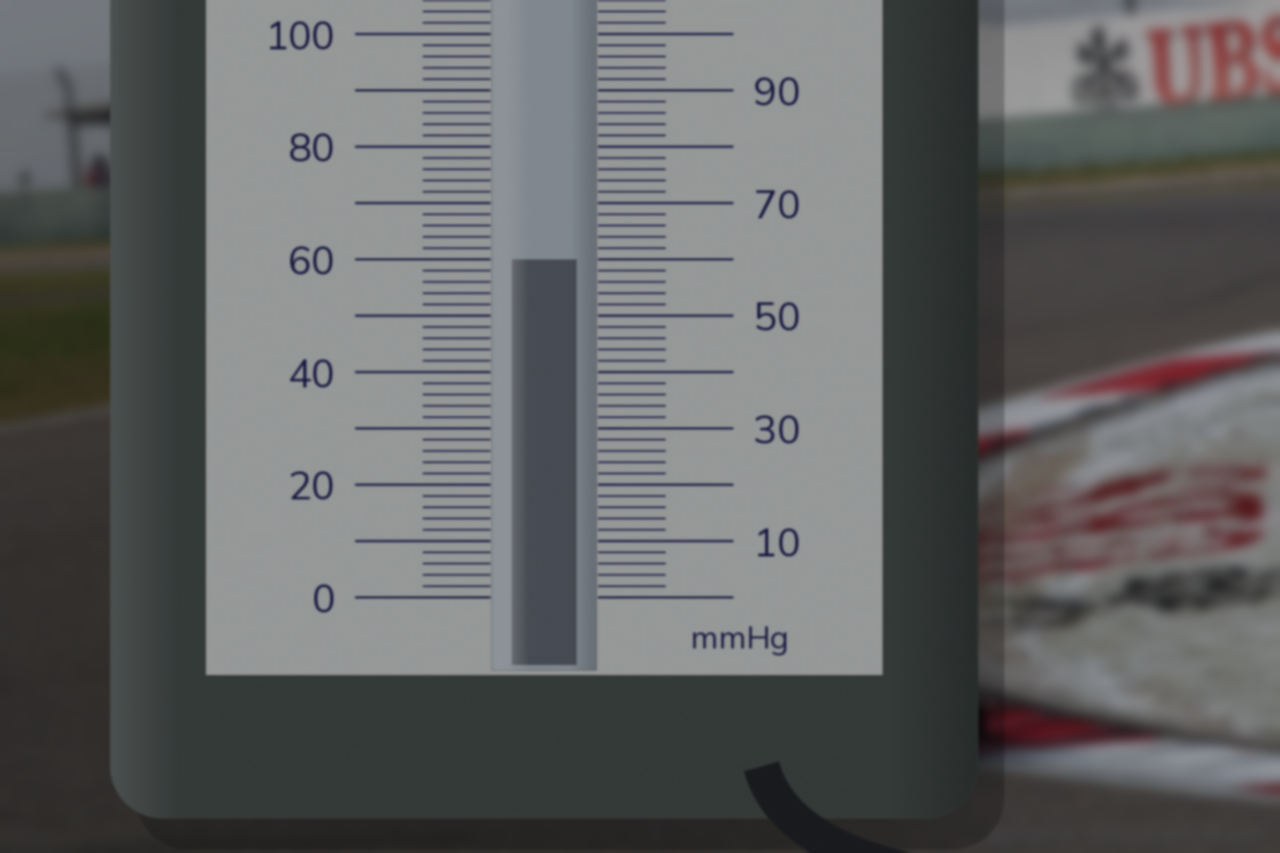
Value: mmHg 60
